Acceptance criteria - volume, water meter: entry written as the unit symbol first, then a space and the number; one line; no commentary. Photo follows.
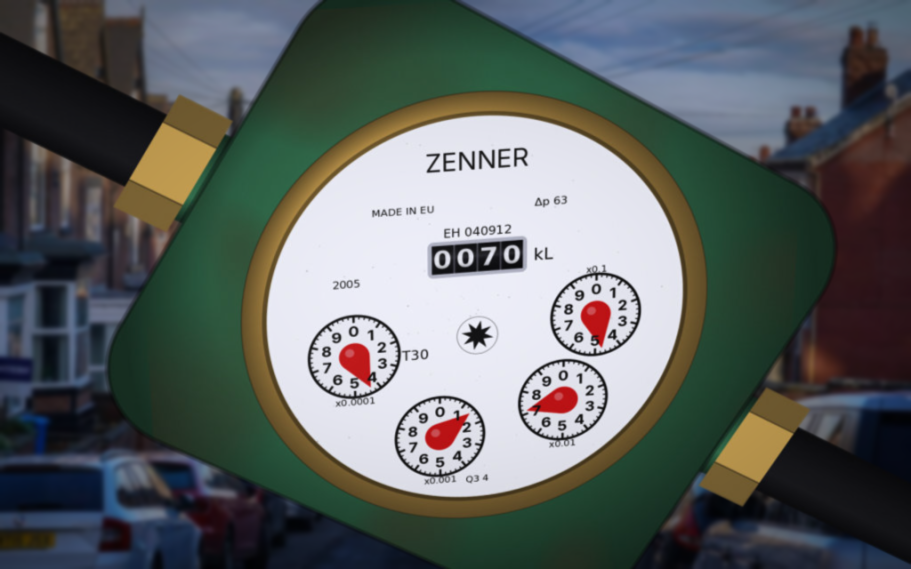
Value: kL 70.4714
